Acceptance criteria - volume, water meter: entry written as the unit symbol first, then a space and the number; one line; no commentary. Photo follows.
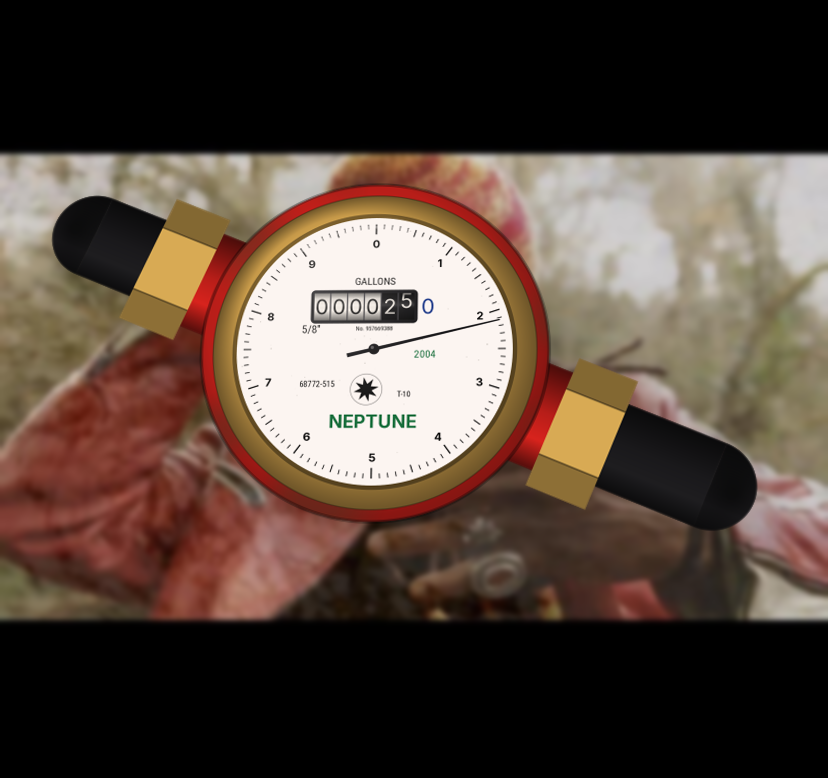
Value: gal 252.1
